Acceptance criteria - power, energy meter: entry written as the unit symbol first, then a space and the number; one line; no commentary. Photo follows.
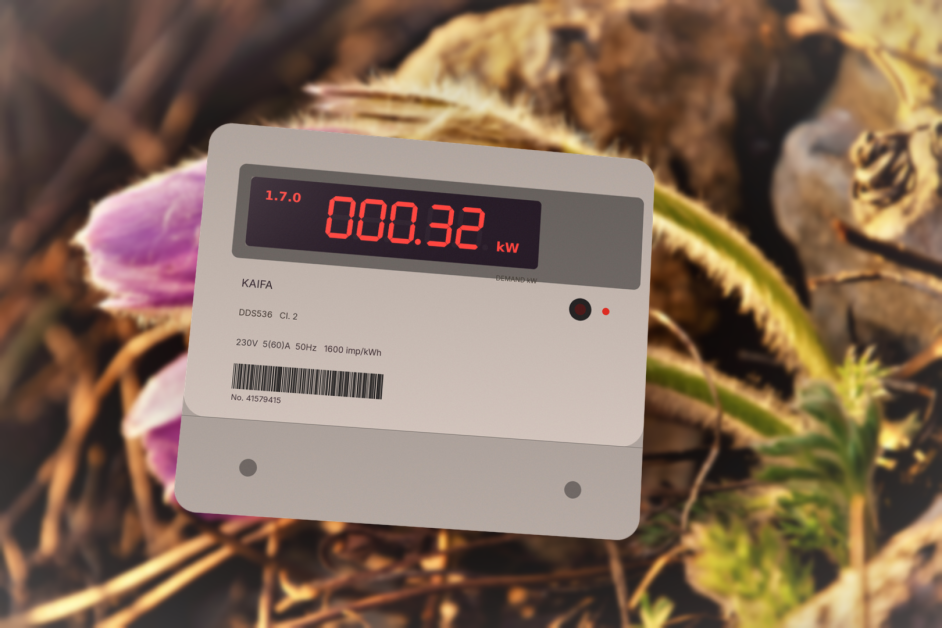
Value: kW 0.32
